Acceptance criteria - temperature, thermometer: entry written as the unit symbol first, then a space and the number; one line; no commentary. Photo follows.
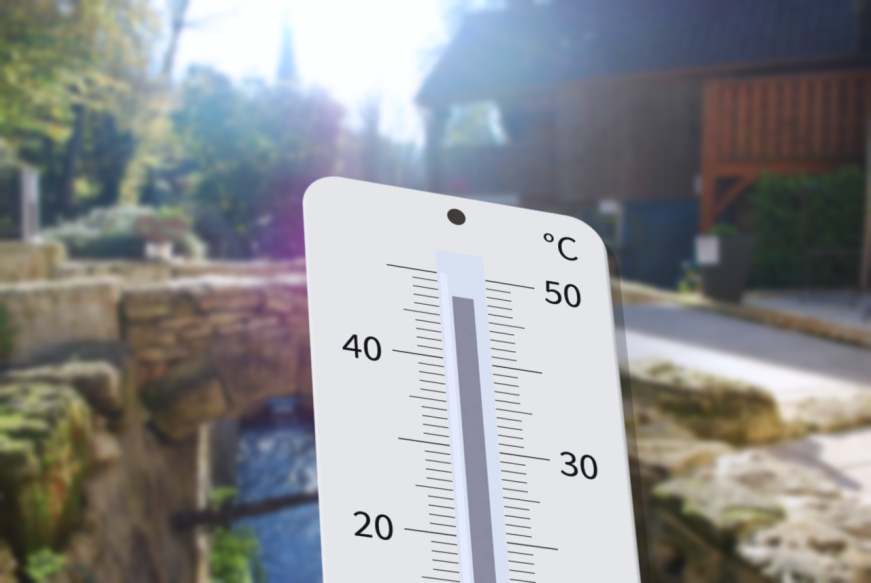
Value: °C 47.5
